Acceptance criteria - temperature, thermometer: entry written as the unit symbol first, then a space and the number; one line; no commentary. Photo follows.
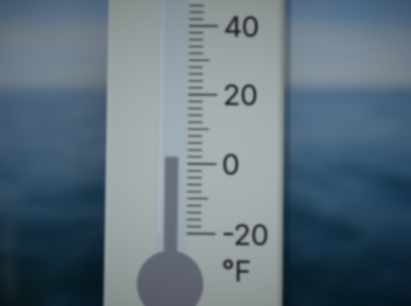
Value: °F 2
